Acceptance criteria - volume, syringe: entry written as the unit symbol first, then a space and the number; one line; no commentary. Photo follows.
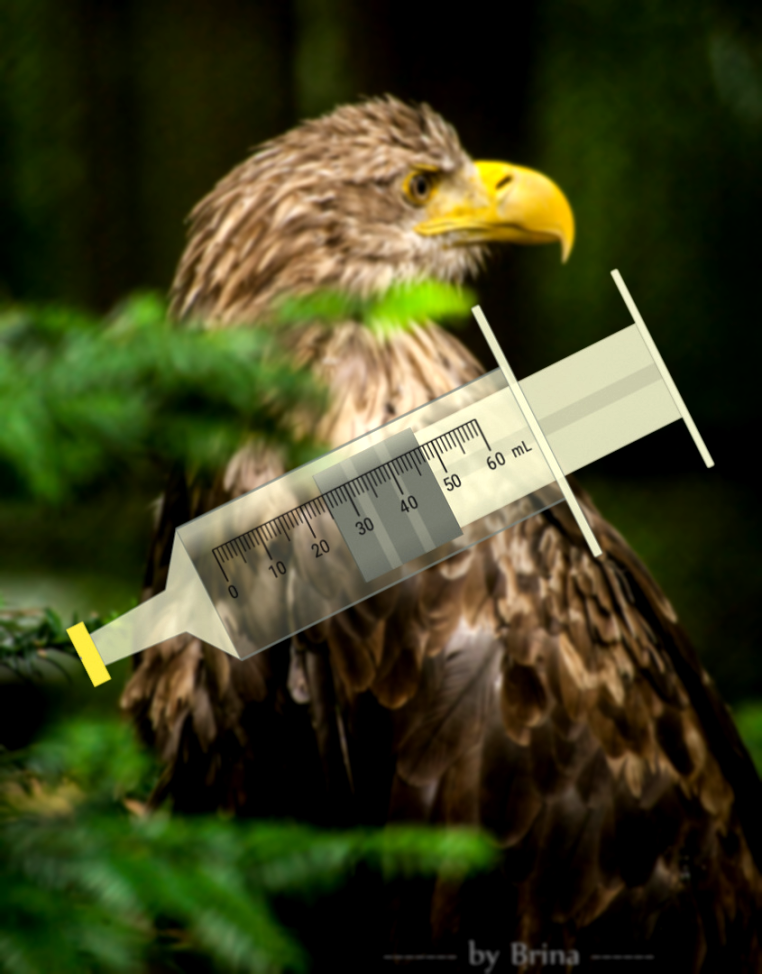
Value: mL 25
